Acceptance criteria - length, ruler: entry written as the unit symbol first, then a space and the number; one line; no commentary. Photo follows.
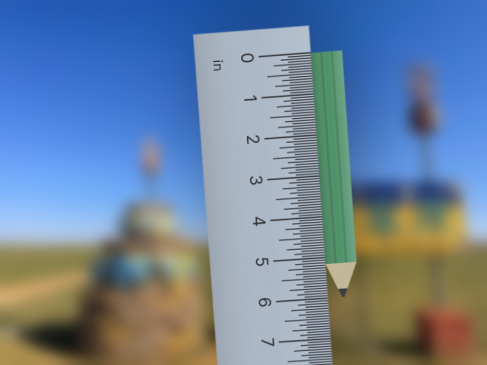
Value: in 6
